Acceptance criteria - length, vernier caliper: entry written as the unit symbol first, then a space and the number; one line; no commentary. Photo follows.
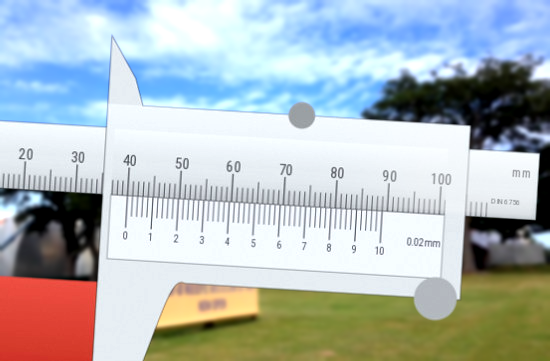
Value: mm 40.0
